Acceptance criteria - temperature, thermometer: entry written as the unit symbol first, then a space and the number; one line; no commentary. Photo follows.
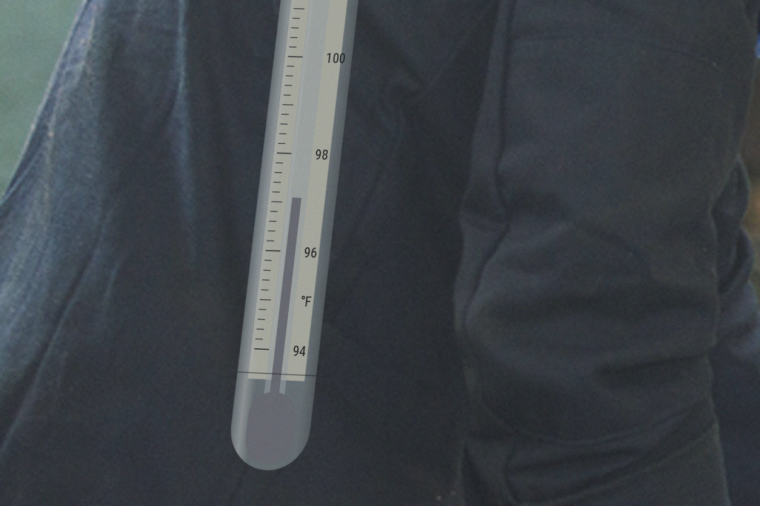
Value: °F 97.1
